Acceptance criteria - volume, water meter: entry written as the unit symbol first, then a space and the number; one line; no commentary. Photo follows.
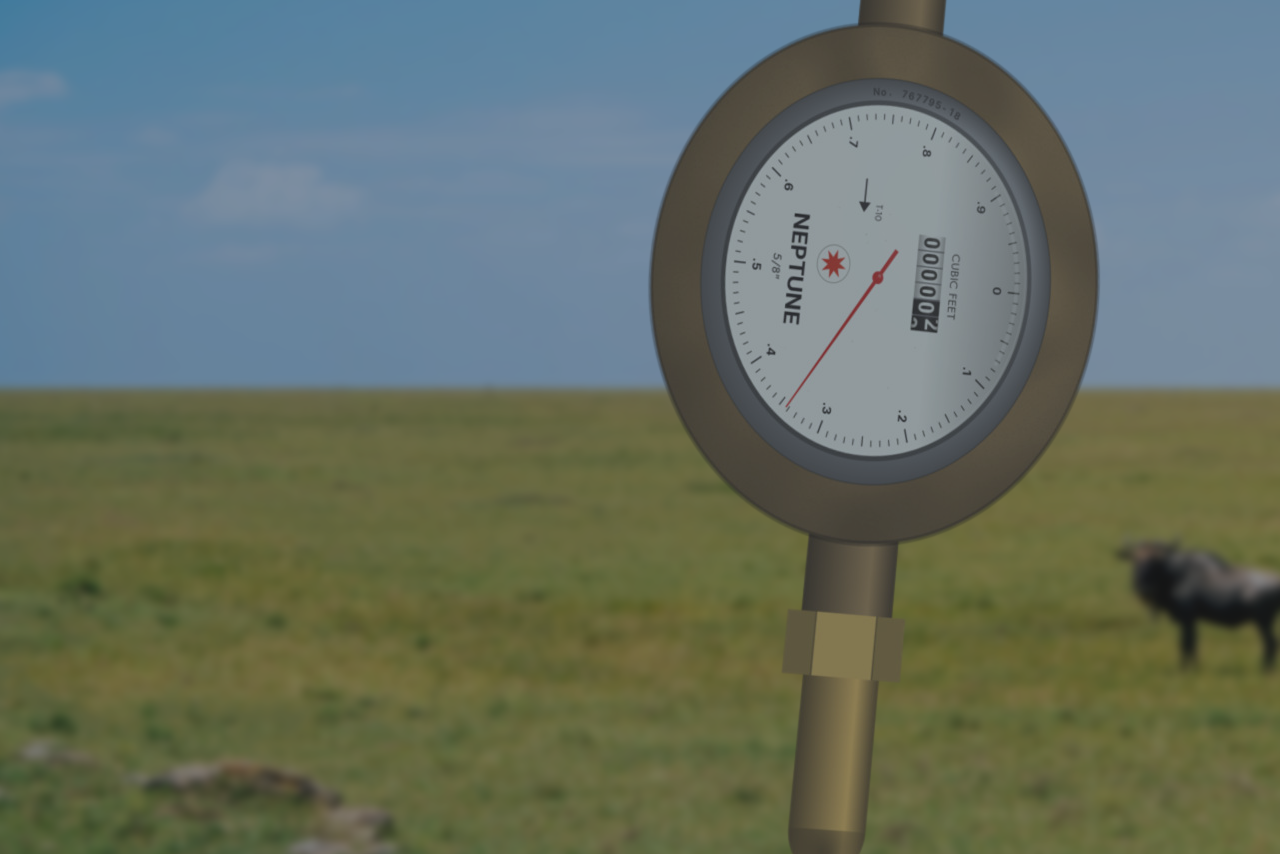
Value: ft³ 2.34
